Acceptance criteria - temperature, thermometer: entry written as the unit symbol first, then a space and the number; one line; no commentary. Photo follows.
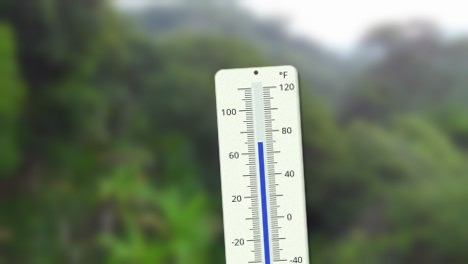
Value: °F 70
